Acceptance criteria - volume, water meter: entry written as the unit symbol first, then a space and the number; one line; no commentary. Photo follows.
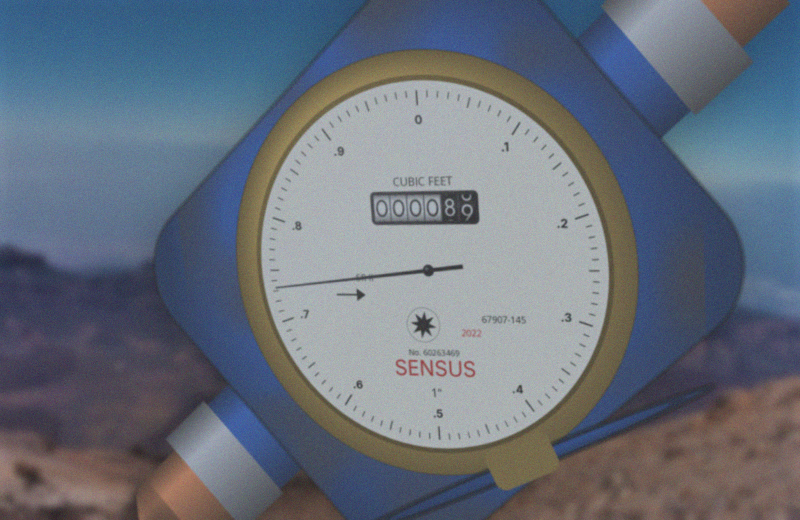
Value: ft³ 88.73
